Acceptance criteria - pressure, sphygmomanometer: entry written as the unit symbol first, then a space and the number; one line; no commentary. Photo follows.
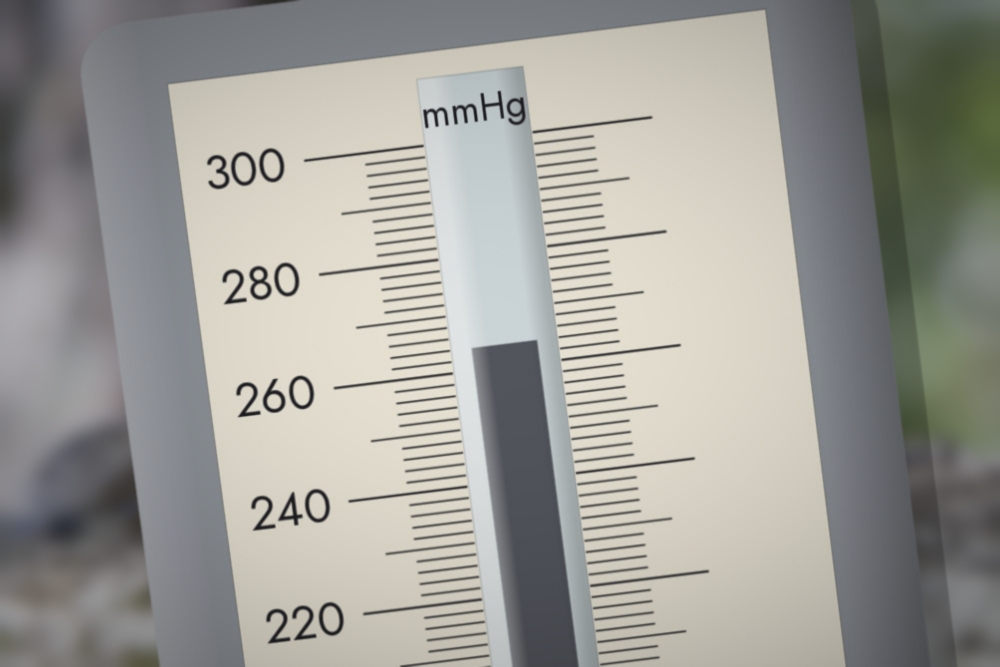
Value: mmHg 264
